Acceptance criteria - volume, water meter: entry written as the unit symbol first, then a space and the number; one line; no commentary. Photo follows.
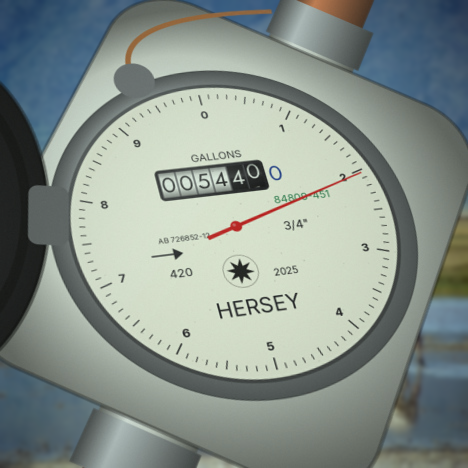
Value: gal 54402.0
